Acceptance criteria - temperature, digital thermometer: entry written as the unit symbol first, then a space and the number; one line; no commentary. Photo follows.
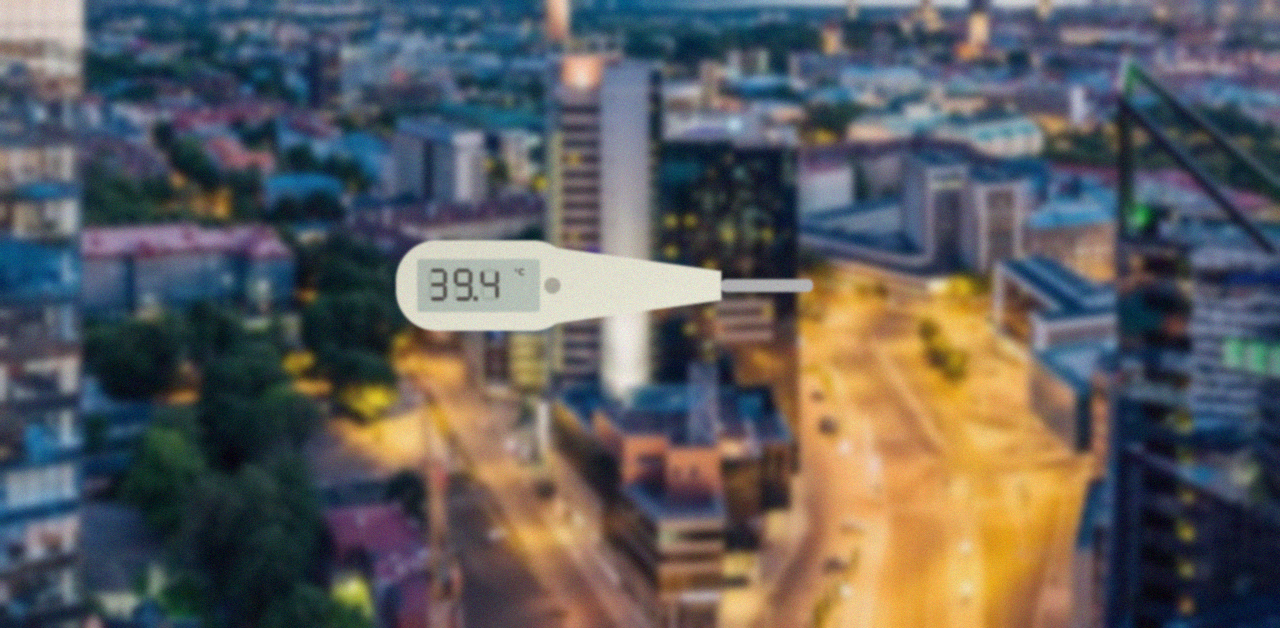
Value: °C 39.4
